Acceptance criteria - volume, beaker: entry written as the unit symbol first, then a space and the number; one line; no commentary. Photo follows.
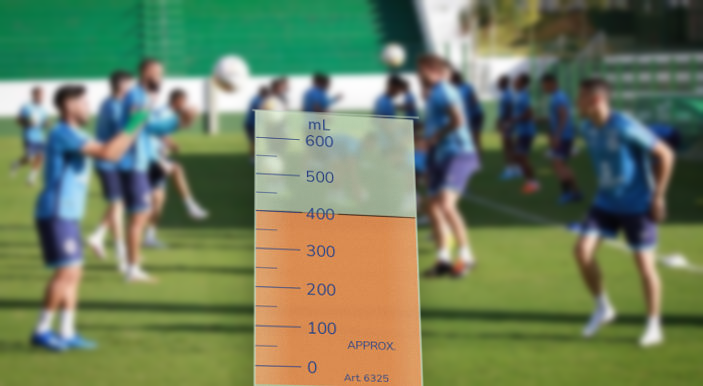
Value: mL 400
